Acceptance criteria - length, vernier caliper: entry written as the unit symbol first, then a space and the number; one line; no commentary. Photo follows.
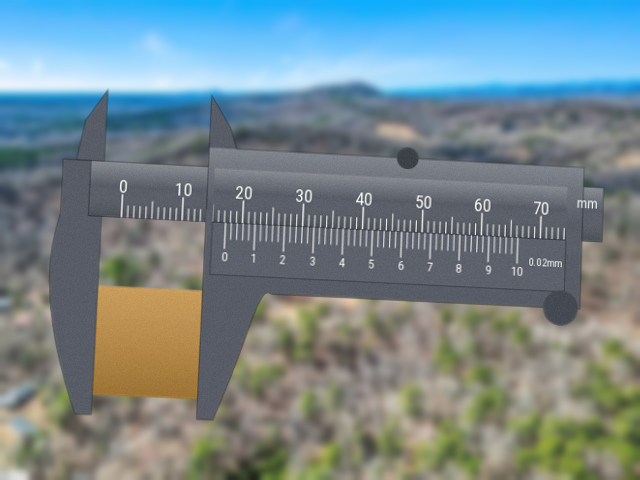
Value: mm 17.2
